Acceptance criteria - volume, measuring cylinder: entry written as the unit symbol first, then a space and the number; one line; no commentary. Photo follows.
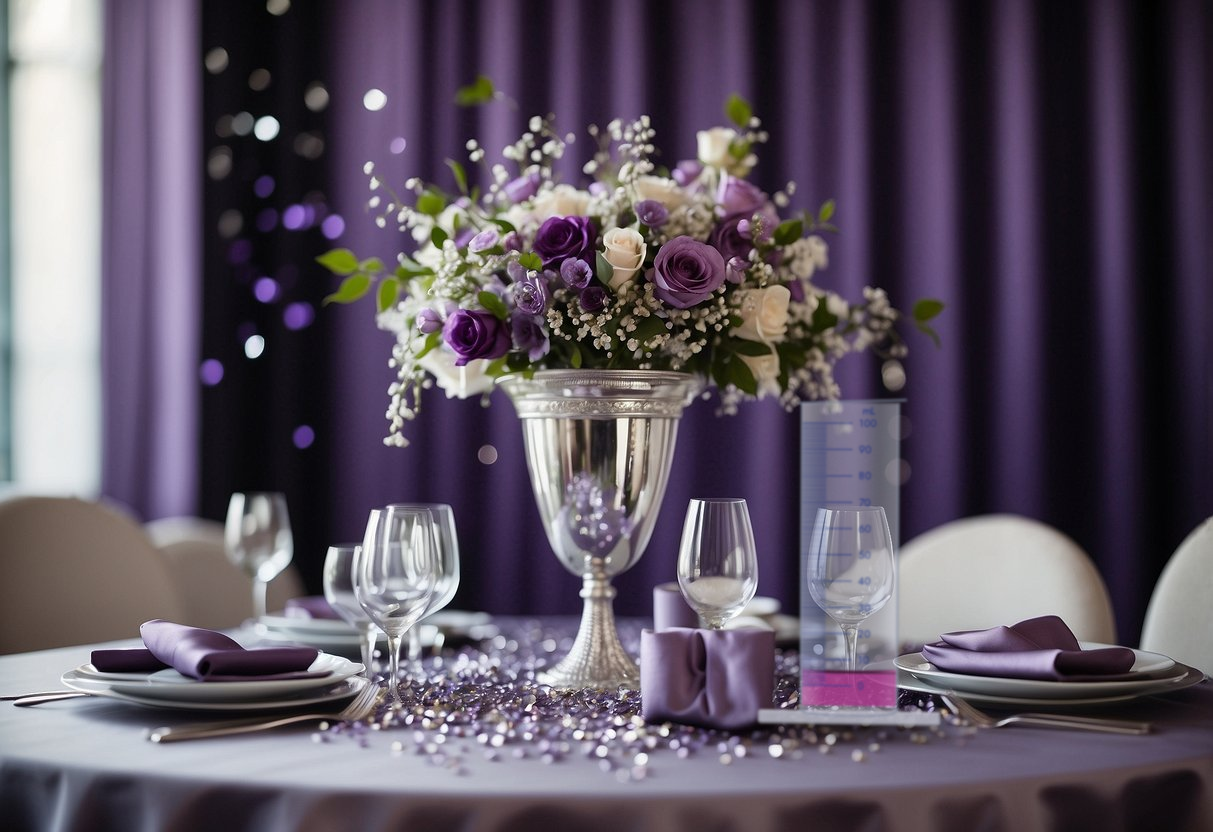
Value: mL 5
